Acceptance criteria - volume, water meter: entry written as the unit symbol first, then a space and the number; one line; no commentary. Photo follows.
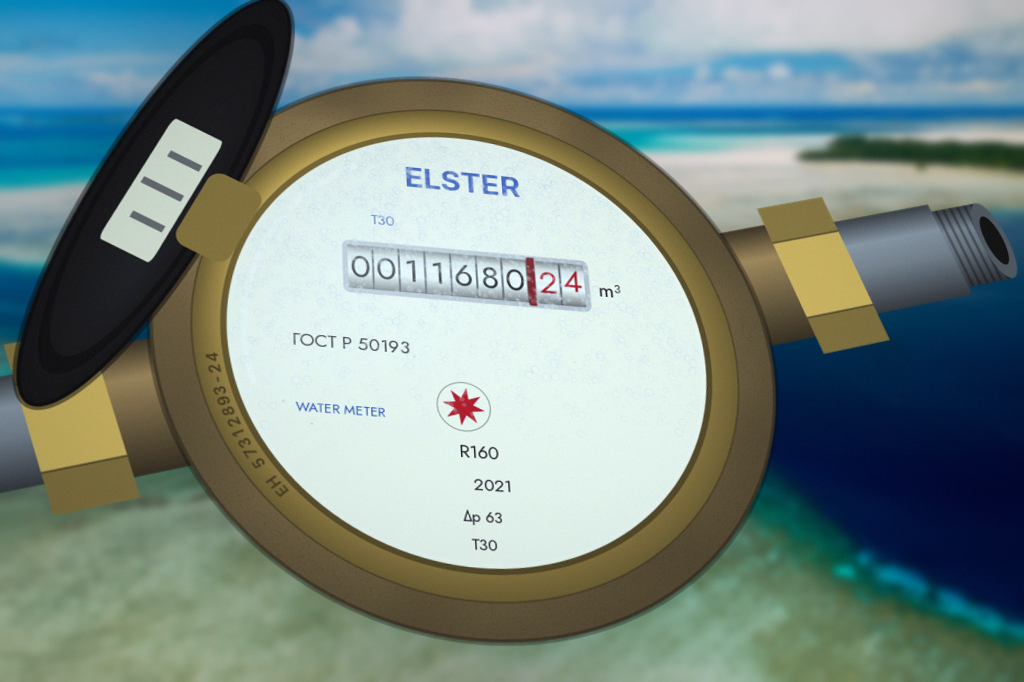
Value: m³ 11680.24
